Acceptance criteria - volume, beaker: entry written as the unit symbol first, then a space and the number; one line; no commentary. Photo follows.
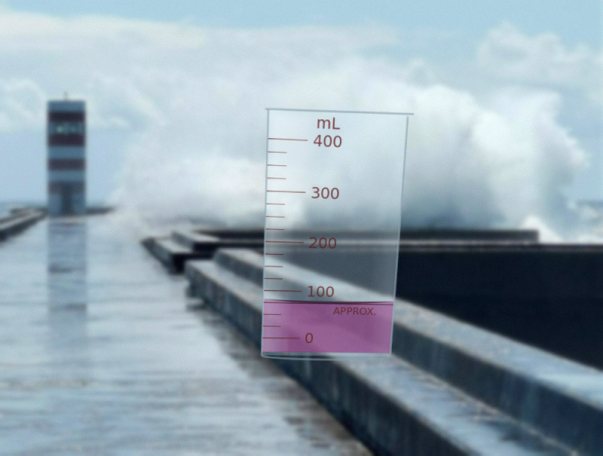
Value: mL 75
